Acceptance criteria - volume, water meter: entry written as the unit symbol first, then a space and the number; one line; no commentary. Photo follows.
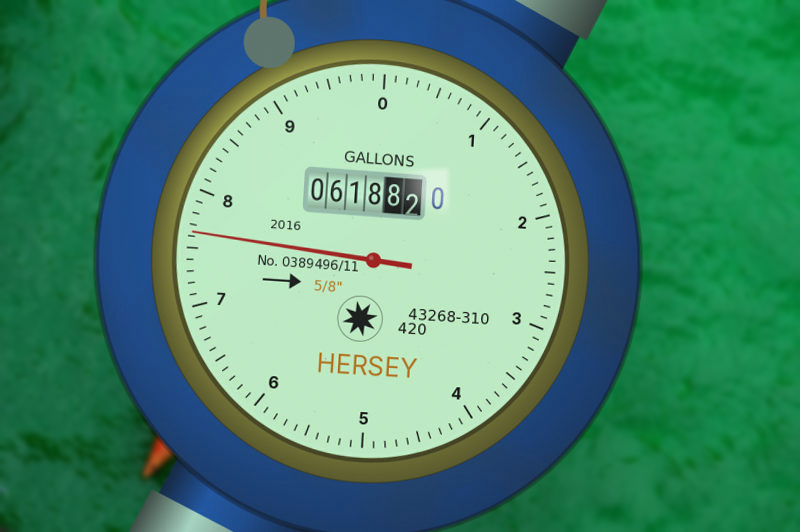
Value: gal 618817.6
